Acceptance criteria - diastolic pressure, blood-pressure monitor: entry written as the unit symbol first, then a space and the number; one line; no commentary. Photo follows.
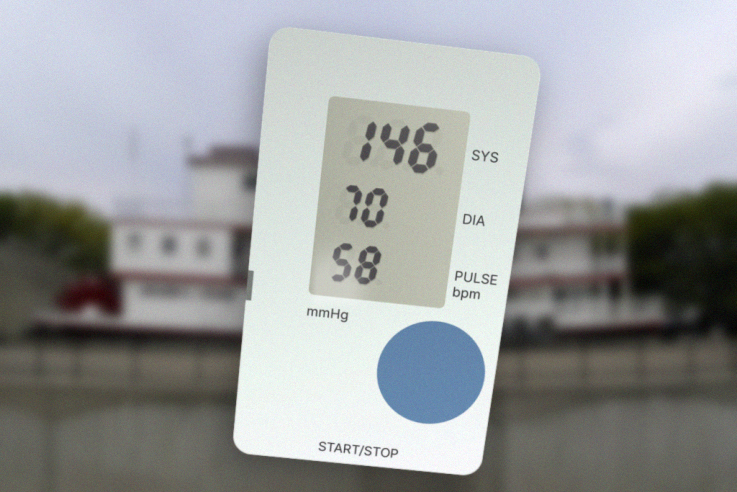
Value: mmHg 70
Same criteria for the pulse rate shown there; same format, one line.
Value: bpm 58
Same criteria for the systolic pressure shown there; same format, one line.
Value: mmHg 146
